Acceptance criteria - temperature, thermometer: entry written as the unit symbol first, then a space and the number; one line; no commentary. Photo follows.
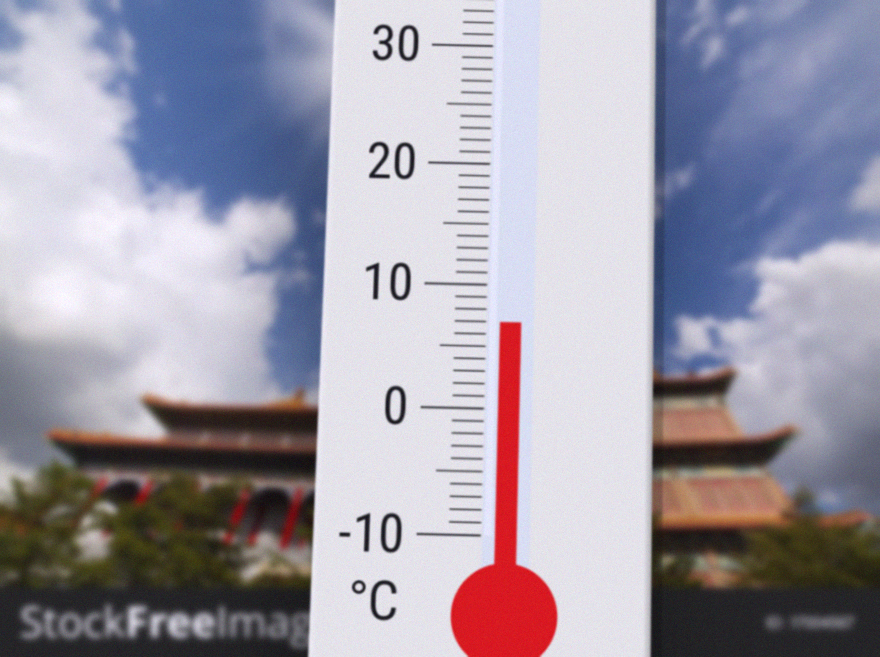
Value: °C 7
